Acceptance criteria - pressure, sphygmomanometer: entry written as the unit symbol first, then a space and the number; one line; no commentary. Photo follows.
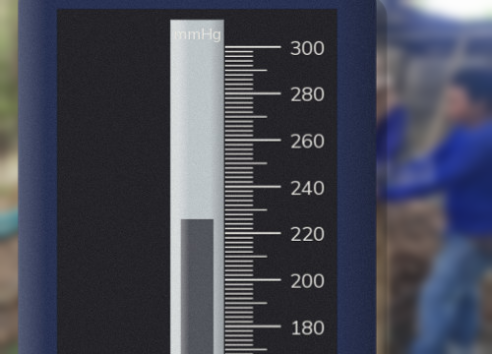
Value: mmHg 226
